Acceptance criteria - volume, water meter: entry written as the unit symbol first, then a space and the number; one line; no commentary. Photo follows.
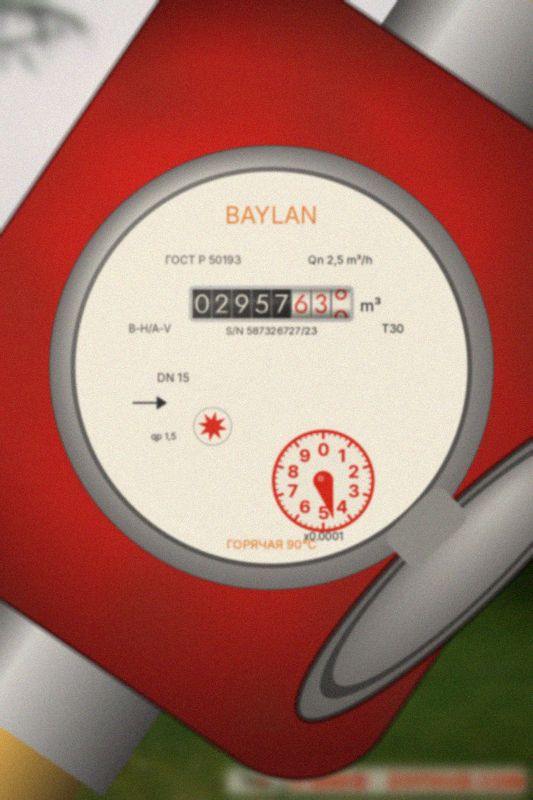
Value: m³ 2957.6384
